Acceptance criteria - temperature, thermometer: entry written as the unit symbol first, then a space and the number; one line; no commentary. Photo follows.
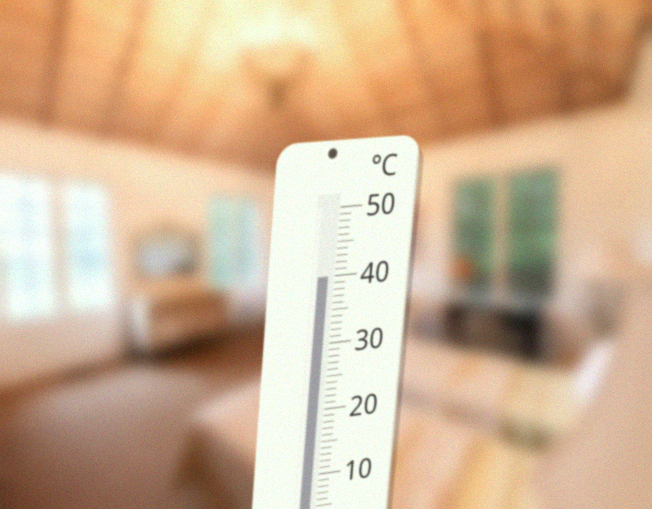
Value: °C 40
